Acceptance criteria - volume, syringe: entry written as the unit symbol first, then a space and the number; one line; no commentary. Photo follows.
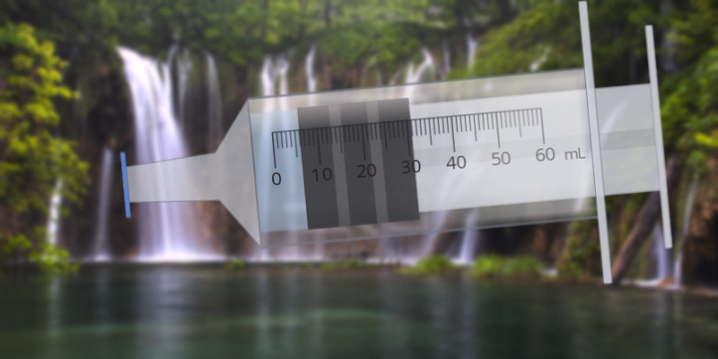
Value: mL 6
